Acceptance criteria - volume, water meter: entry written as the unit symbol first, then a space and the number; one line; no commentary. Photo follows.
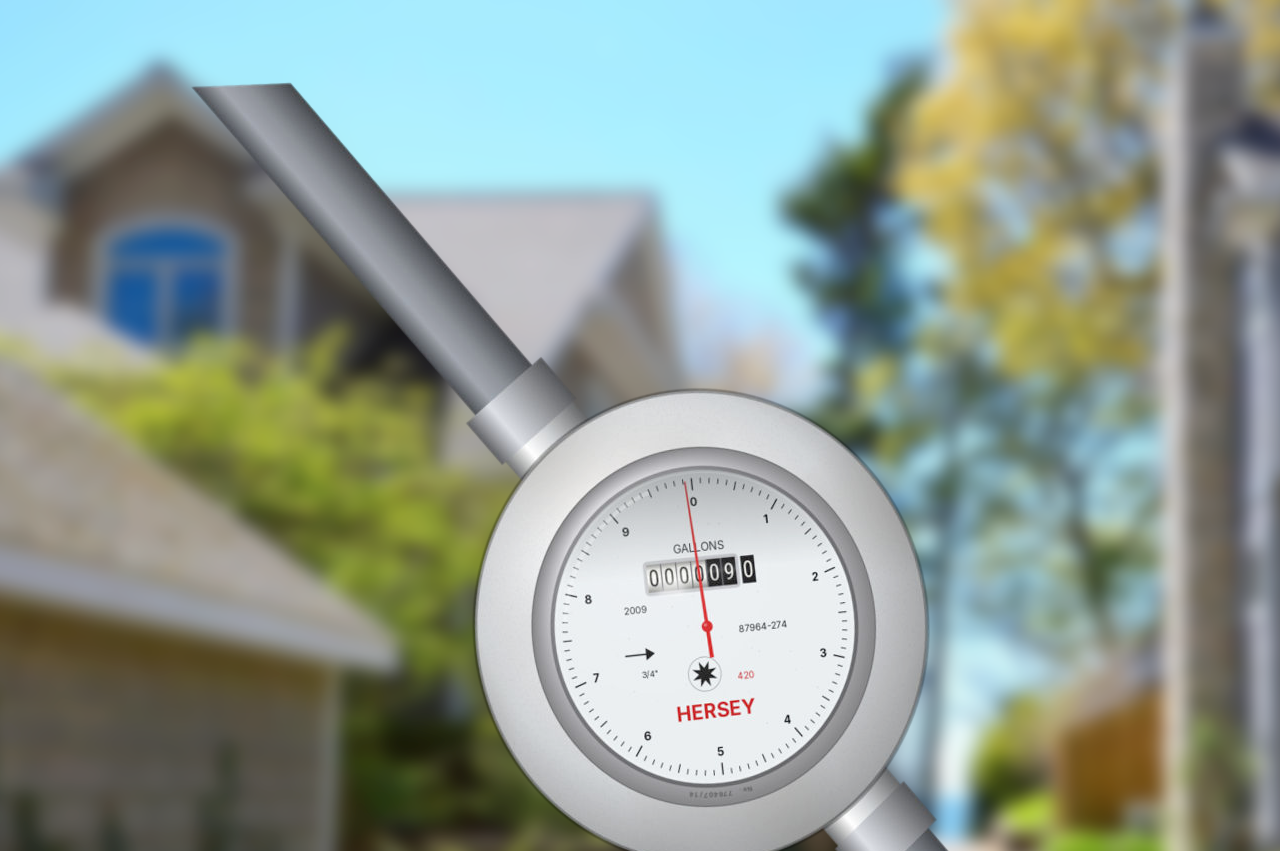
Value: gal 89.9
